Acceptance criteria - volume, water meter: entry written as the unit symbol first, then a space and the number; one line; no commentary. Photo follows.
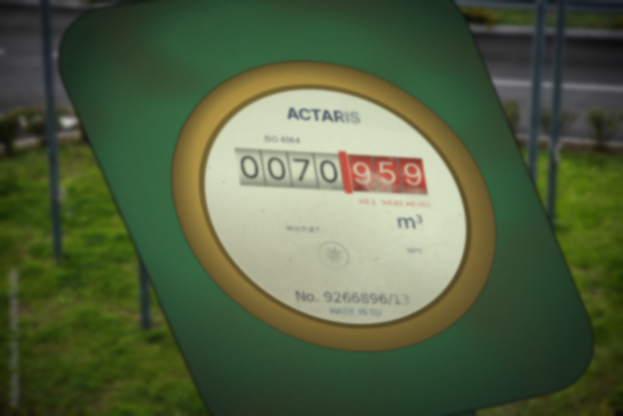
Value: m³ 70.959
